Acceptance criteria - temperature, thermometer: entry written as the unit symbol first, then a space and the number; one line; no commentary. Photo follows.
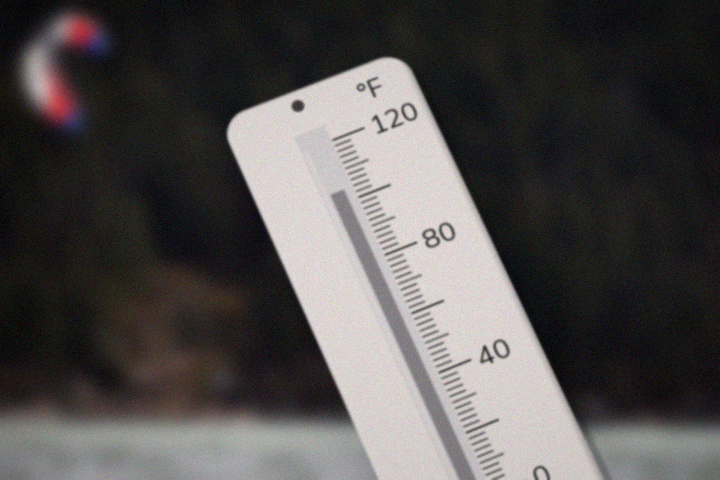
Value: °F 104
